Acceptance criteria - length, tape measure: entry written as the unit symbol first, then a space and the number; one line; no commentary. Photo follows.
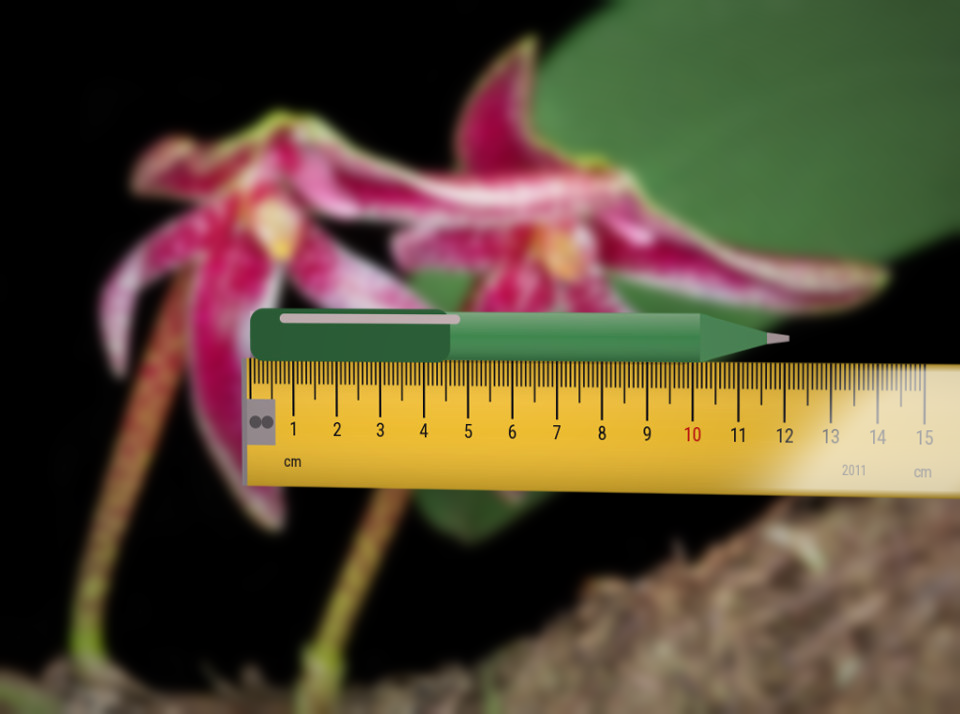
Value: cm 12.1
